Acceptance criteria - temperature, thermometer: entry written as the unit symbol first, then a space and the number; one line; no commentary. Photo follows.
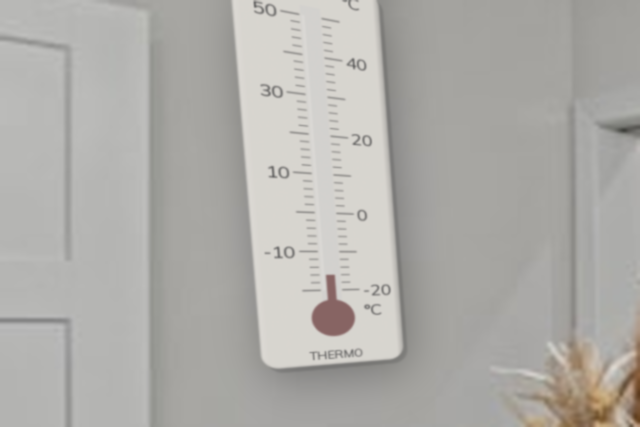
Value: °C -16
